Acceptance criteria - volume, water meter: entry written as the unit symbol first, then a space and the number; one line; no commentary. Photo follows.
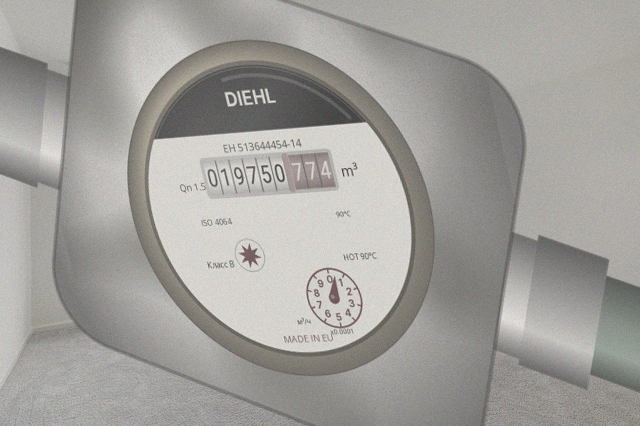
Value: m³ 19750.7740
